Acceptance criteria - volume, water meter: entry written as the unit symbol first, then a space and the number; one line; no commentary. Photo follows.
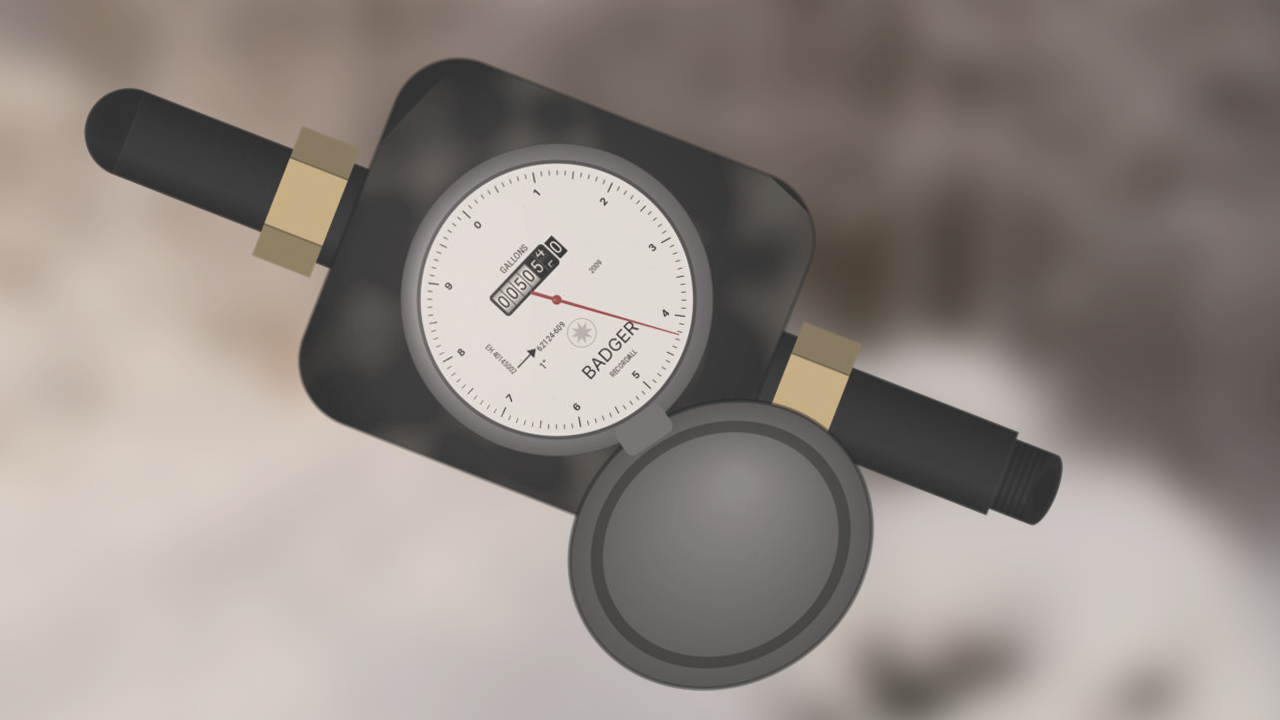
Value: gal 50544.2
